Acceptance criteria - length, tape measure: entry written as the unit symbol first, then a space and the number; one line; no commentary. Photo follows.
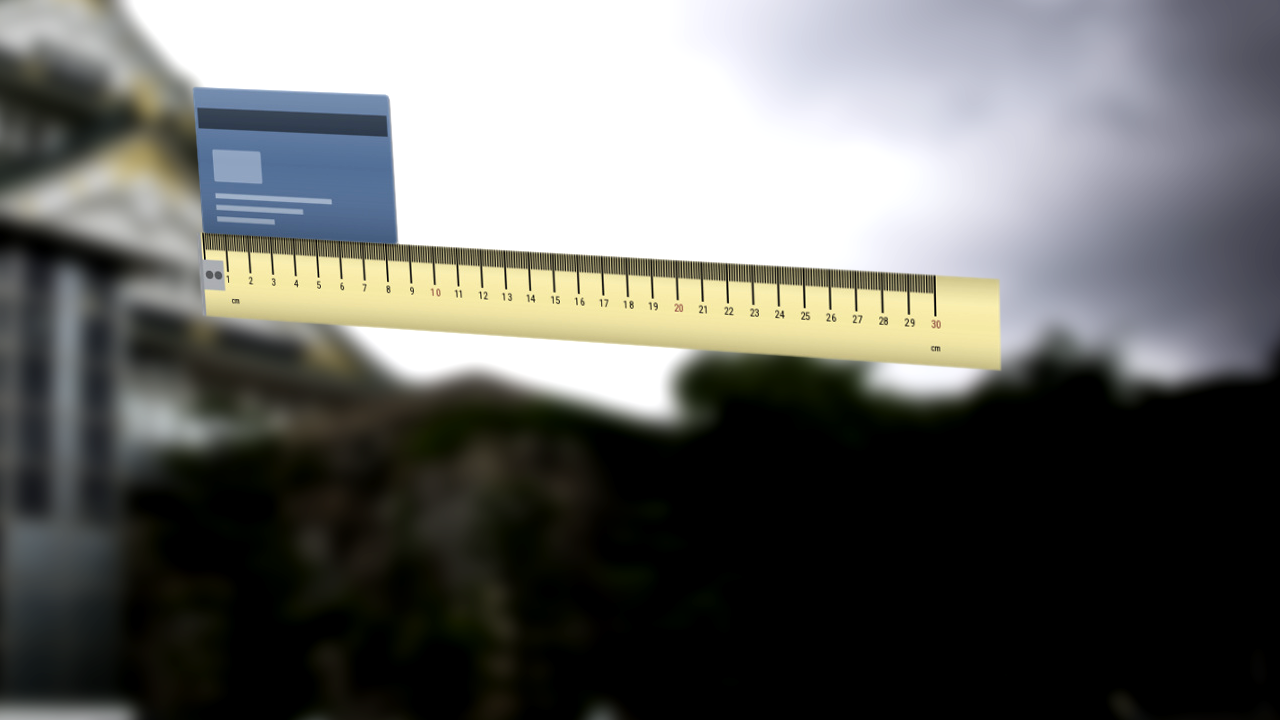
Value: cm 8.5
